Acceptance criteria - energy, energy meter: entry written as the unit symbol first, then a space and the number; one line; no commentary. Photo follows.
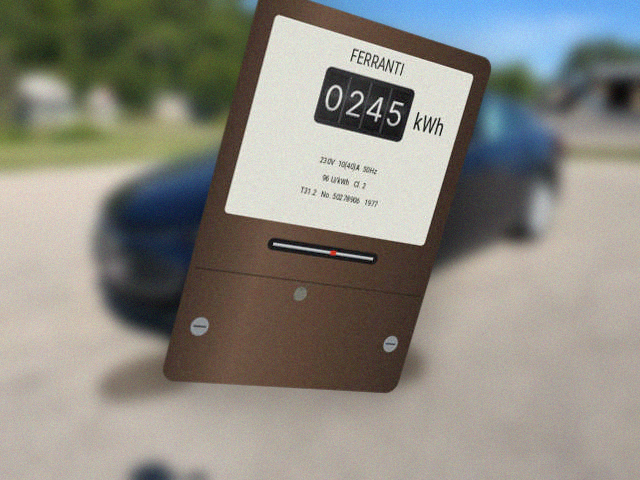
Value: kWh 245
